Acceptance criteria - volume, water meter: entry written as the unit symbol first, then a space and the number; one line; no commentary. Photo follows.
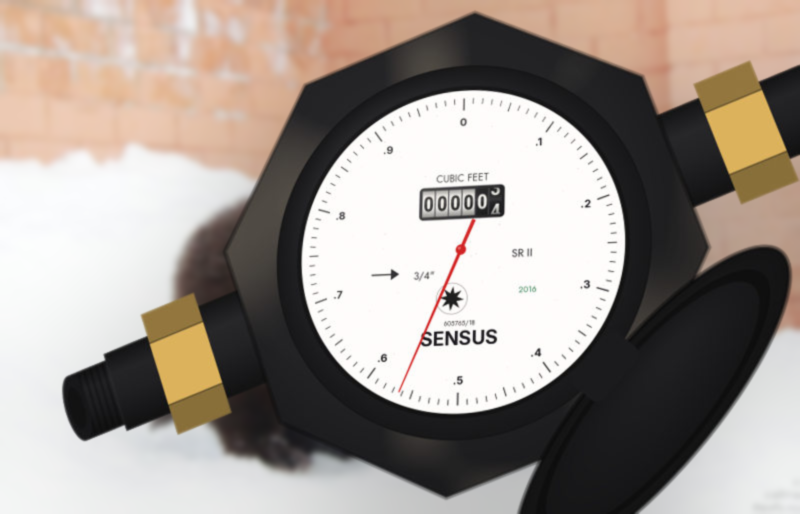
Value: ft³ 3.56
